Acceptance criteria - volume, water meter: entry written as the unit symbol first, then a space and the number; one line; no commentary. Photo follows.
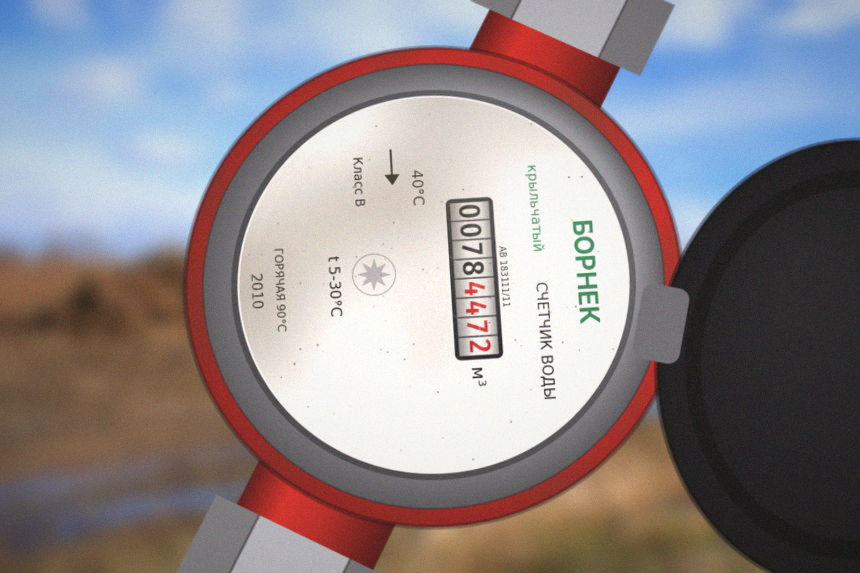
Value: m³ 78.4472
